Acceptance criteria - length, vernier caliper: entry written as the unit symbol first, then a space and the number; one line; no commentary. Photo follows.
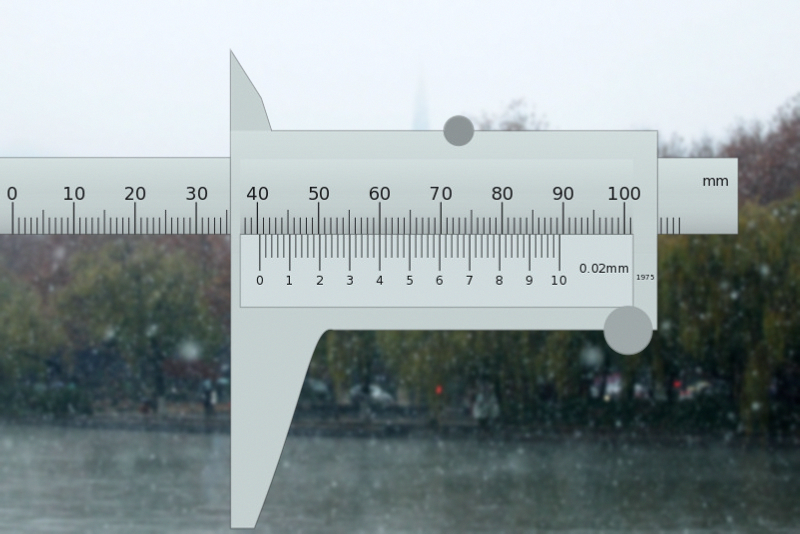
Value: mm 40.4
